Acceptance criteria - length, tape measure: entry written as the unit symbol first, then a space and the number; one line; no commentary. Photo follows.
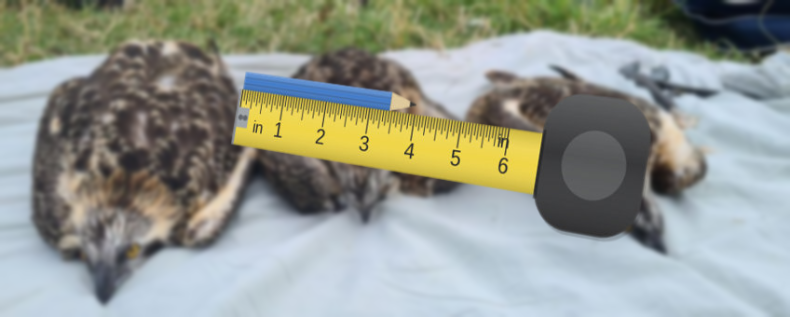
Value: in 4
